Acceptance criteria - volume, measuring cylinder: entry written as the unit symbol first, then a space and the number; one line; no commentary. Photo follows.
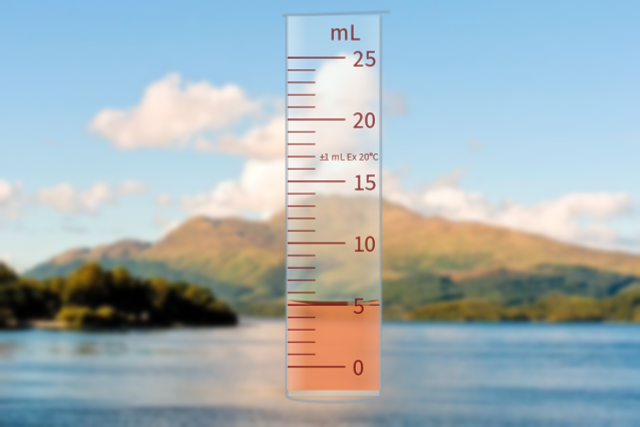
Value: mL 5
